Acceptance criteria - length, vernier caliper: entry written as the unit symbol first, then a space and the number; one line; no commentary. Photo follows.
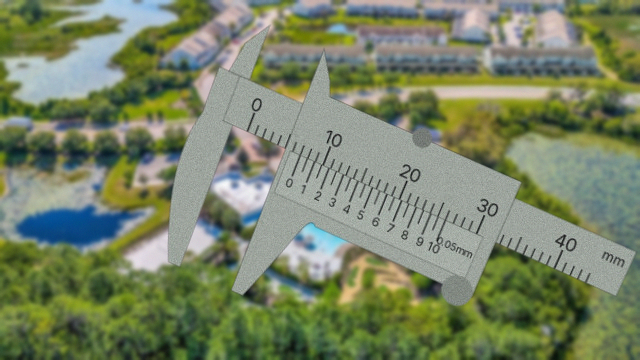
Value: mm 7.0
